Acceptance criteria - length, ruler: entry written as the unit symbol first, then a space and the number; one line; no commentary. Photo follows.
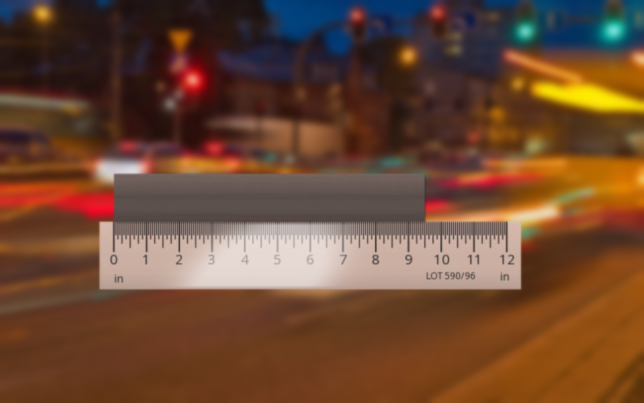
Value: in 9.5
